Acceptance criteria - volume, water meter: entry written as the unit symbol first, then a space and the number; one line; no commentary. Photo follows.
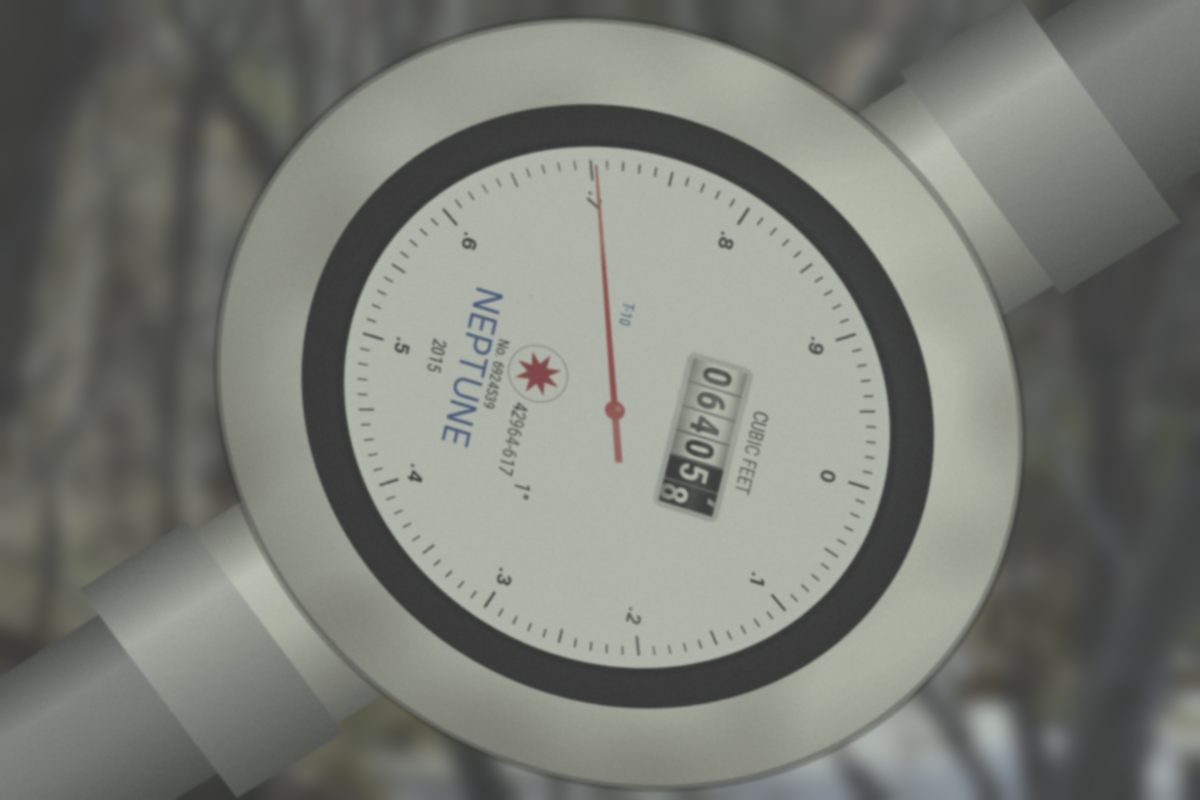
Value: ft³ 64057.70
